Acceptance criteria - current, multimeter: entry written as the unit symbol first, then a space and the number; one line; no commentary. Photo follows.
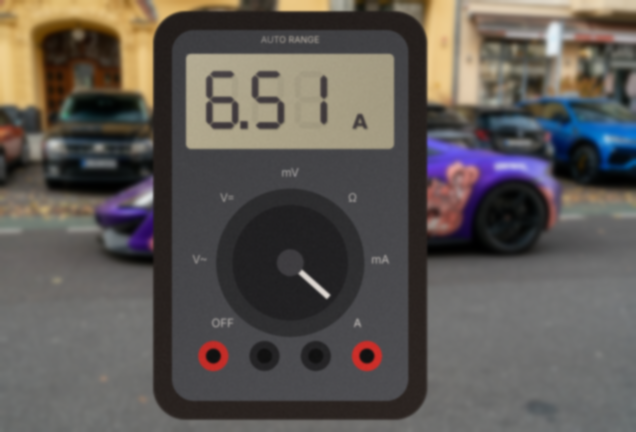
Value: A 6.51
